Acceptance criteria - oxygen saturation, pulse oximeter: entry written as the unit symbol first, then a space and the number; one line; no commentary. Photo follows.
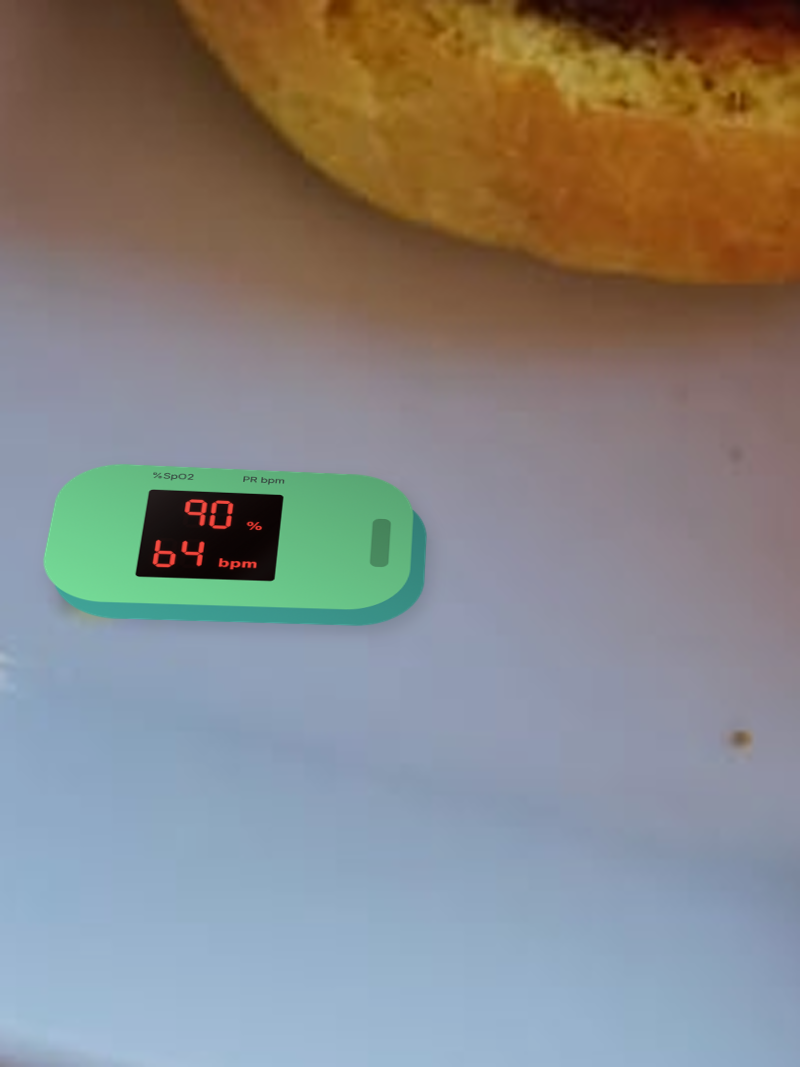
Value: % 90
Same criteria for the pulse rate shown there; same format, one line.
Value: bpm 64
